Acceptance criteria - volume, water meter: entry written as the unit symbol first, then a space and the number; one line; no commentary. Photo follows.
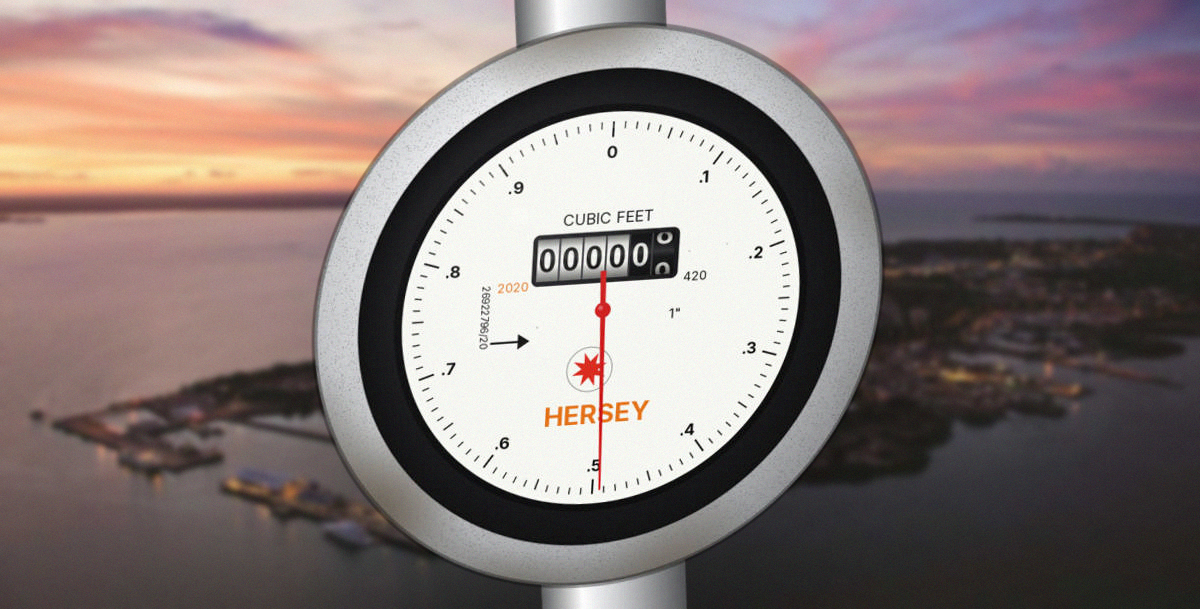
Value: ft³ 8.49
